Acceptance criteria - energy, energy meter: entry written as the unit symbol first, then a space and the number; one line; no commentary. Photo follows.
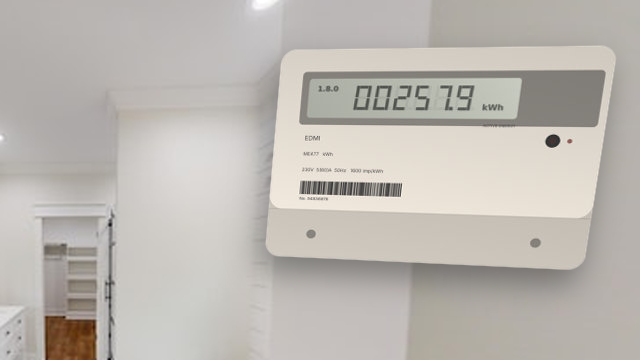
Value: kWh 257.9
